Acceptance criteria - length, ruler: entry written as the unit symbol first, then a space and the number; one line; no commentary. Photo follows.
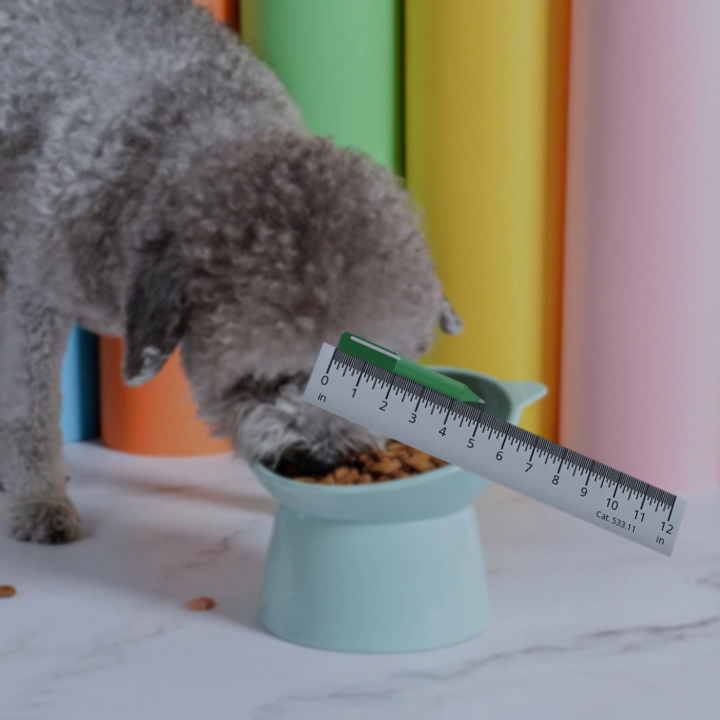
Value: in 5
